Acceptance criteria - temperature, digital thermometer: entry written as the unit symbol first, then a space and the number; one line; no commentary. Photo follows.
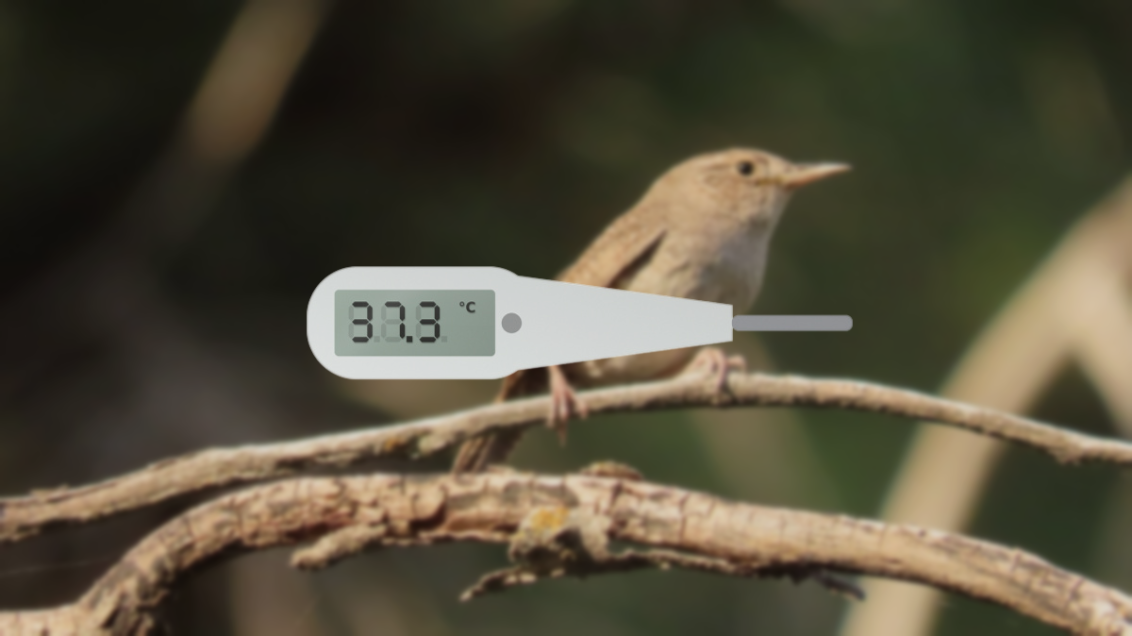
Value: °C 37.3
